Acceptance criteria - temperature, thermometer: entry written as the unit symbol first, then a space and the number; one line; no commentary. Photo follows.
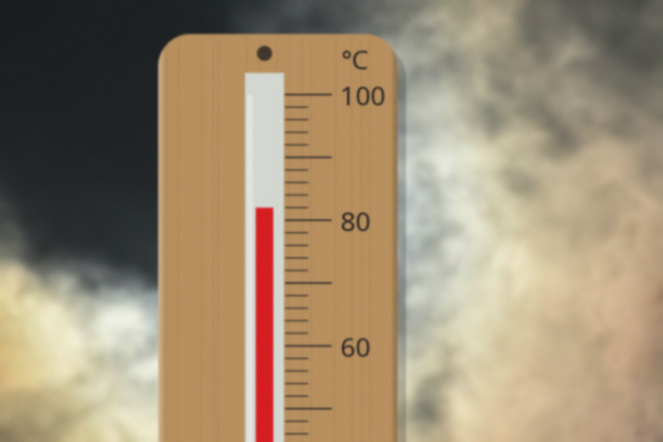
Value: °C 82
